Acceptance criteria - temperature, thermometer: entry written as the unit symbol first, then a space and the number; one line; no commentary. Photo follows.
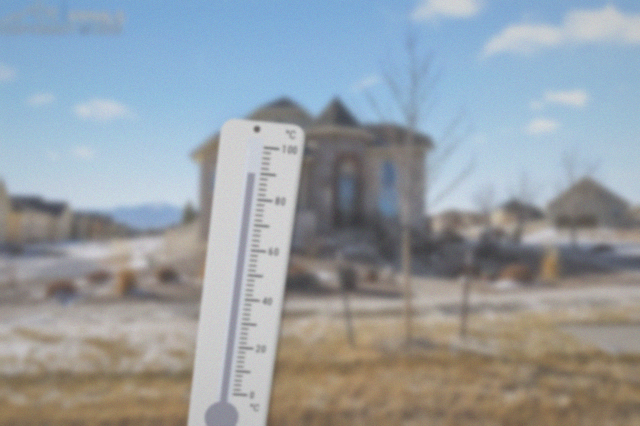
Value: °C 90
